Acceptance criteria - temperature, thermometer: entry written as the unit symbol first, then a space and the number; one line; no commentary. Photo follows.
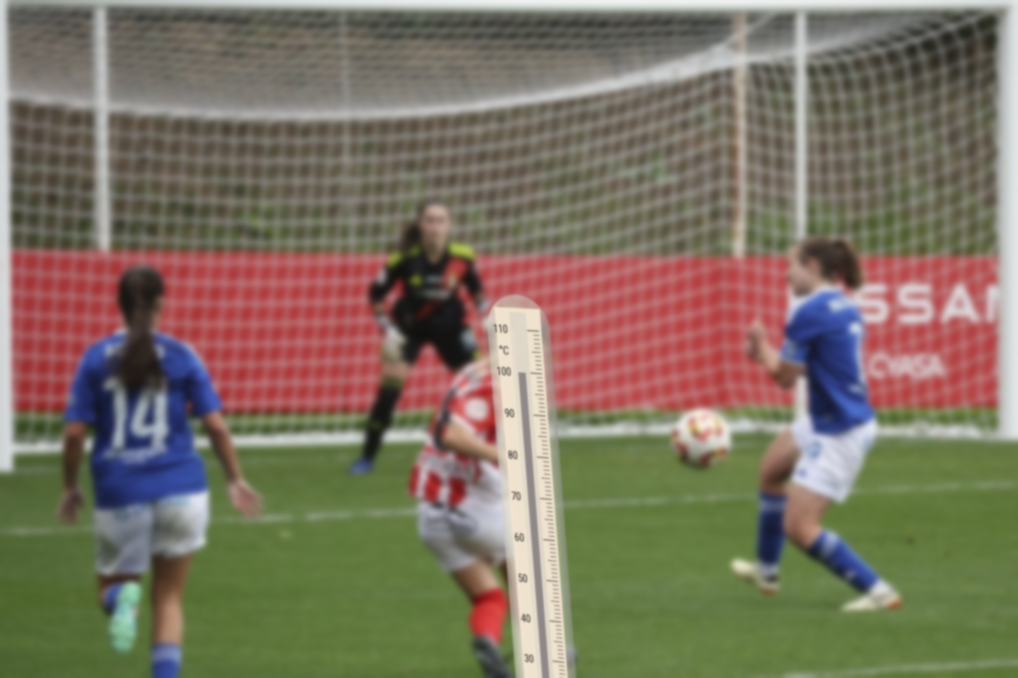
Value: °C 100
